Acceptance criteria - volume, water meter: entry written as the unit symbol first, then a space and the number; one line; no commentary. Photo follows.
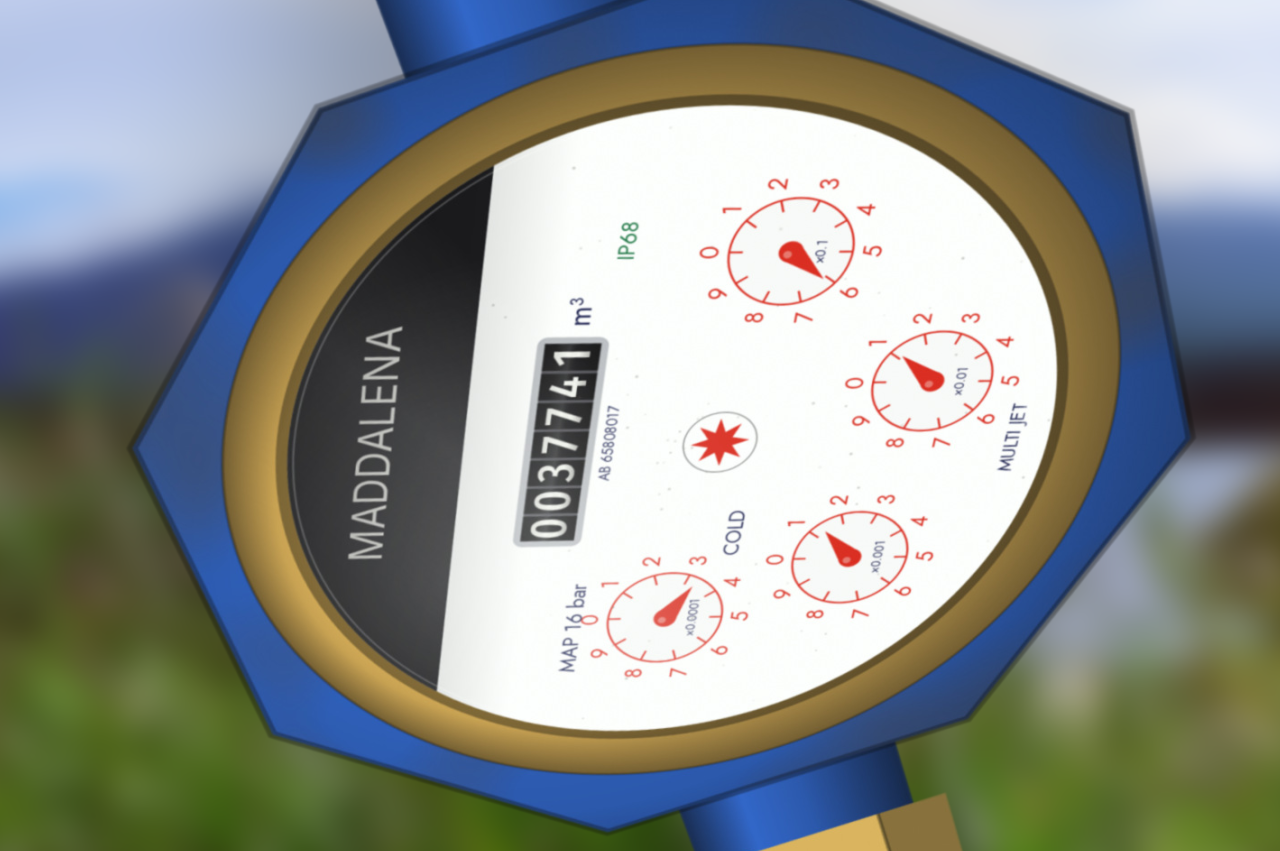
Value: m³ 37741.6113
